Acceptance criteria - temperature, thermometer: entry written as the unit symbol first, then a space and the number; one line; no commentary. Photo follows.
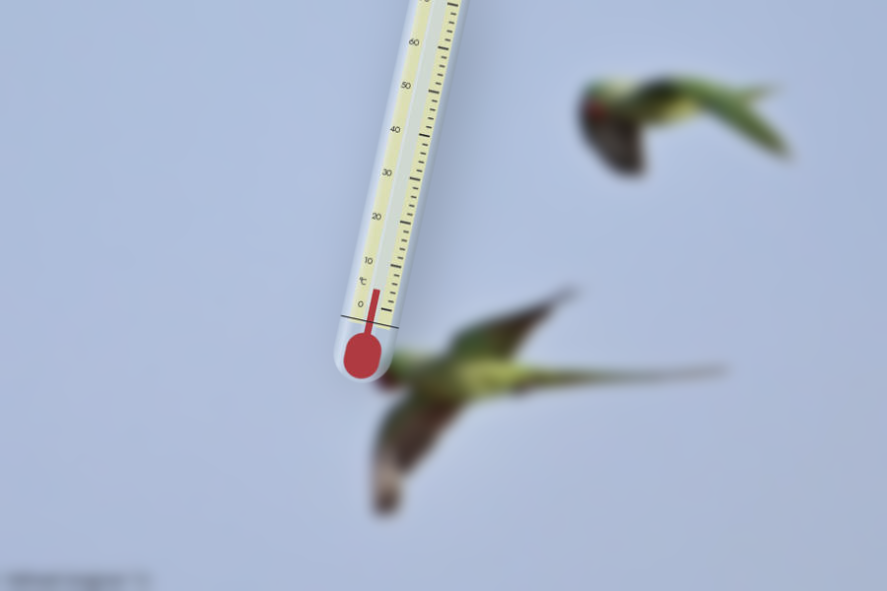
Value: °C 4
